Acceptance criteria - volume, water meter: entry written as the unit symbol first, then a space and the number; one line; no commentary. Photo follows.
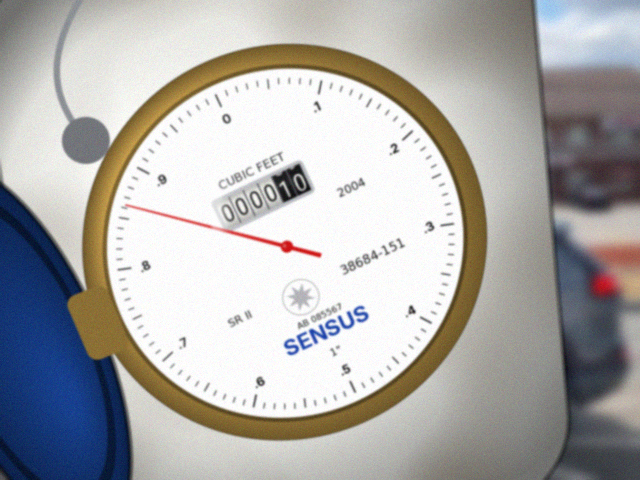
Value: ft³ 9.86
